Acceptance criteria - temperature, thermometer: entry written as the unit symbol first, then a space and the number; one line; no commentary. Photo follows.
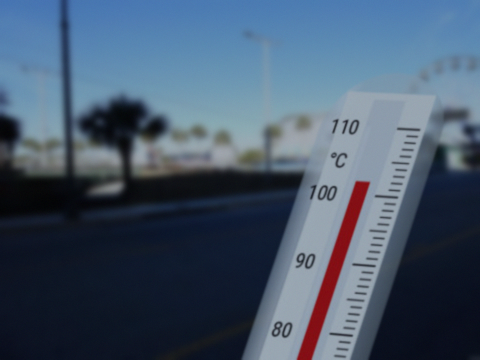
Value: °C 102
